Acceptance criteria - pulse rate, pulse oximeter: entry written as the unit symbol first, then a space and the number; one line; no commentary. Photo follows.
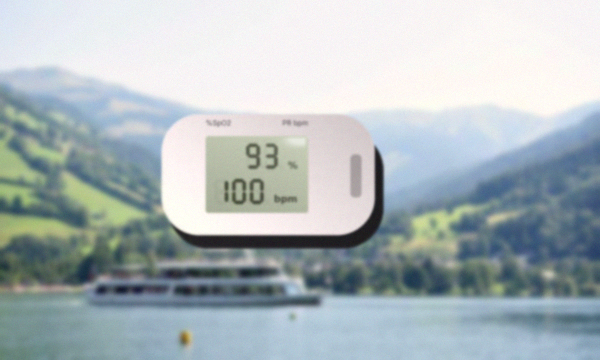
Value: bpm 100
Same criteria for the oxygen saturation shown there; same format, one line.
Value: % 93
